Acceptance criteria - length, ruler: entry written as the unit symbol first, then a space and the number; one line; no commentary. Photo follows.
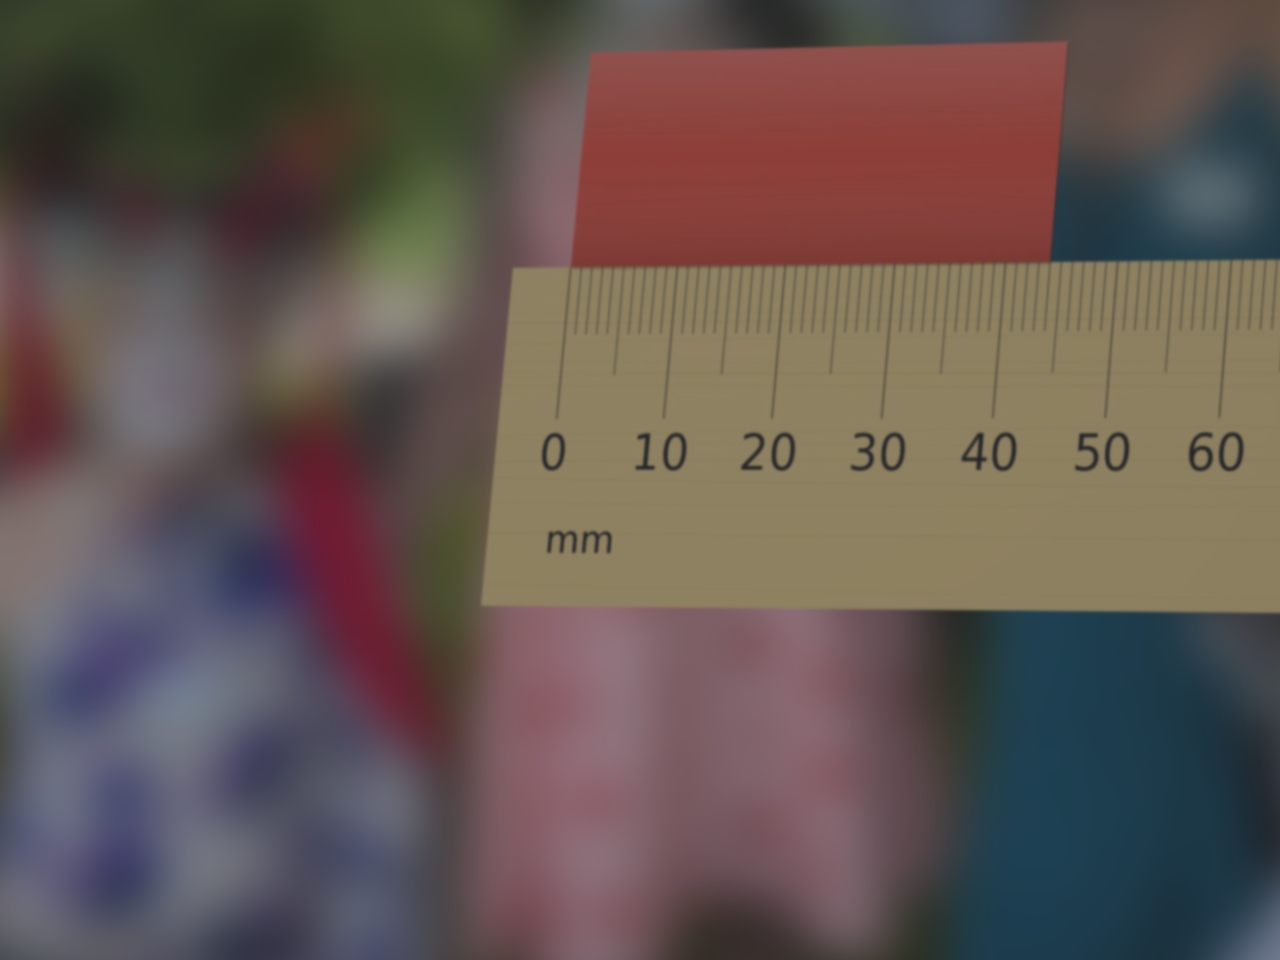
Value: mm 44
